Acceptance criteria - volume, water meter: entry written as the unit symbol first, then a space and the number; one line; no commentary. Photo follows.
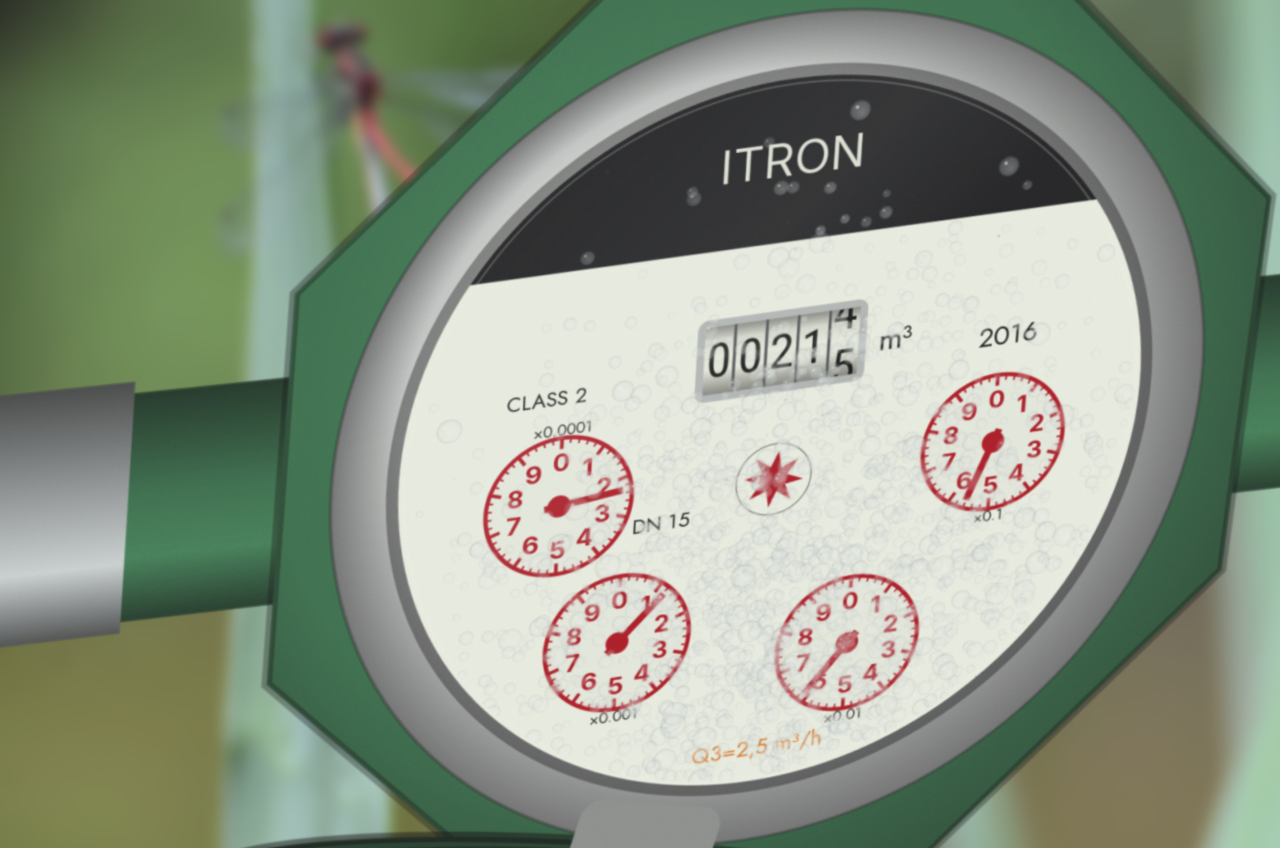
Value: m³ 214.5612
